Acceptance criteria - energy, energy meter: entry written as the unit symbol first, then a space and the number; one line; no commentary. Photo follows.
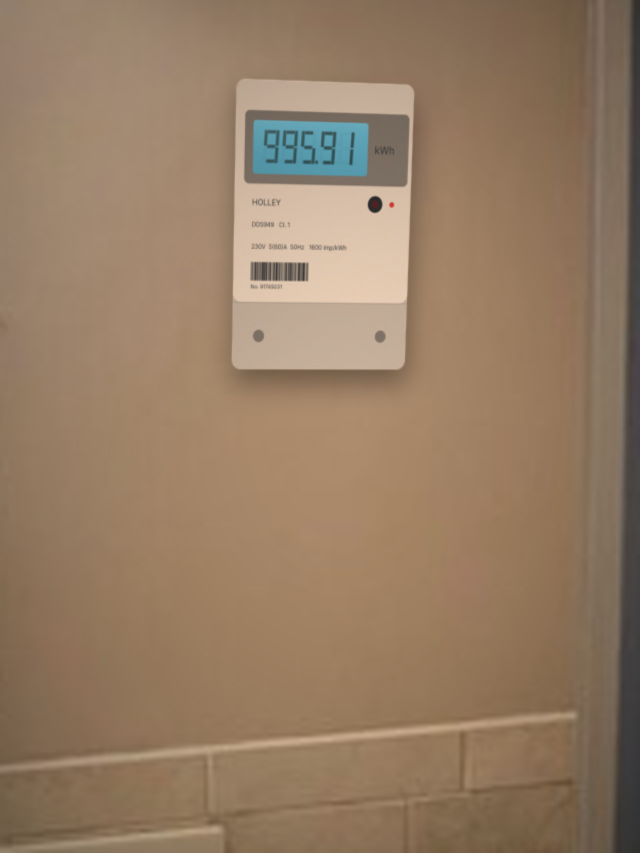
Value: kWh 995.91
